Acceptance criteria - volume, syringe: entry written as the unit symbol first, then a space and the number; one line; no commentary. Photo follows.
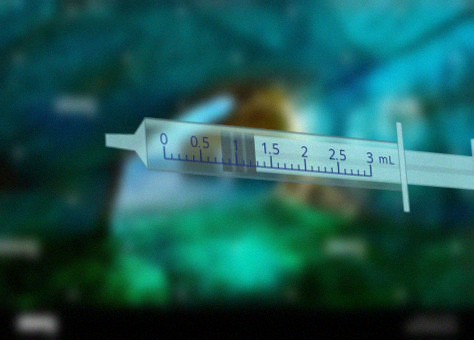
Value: mL 0.8
